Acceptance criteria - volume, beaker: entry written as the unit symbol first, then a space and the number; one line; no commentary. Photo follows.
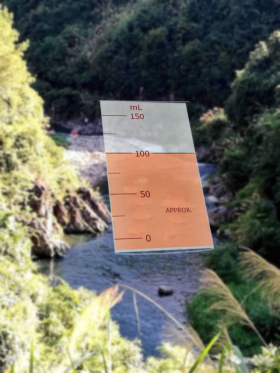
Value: mL 100
